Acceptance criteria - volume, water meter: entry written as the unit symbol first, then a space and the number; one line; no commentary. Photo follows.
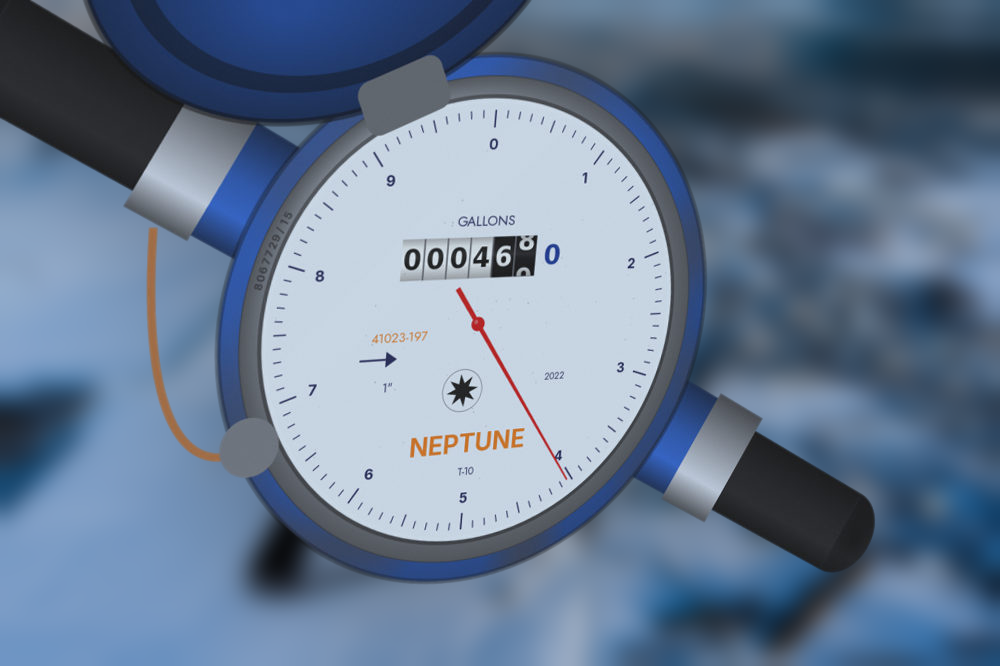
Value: gal 4684.0
